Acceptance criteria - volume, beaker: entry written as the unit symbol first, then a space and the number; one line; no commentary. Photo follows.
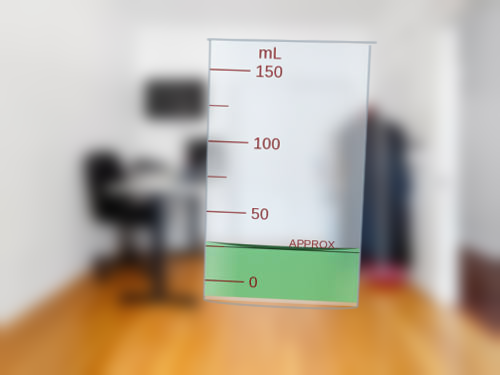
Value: mL 25
